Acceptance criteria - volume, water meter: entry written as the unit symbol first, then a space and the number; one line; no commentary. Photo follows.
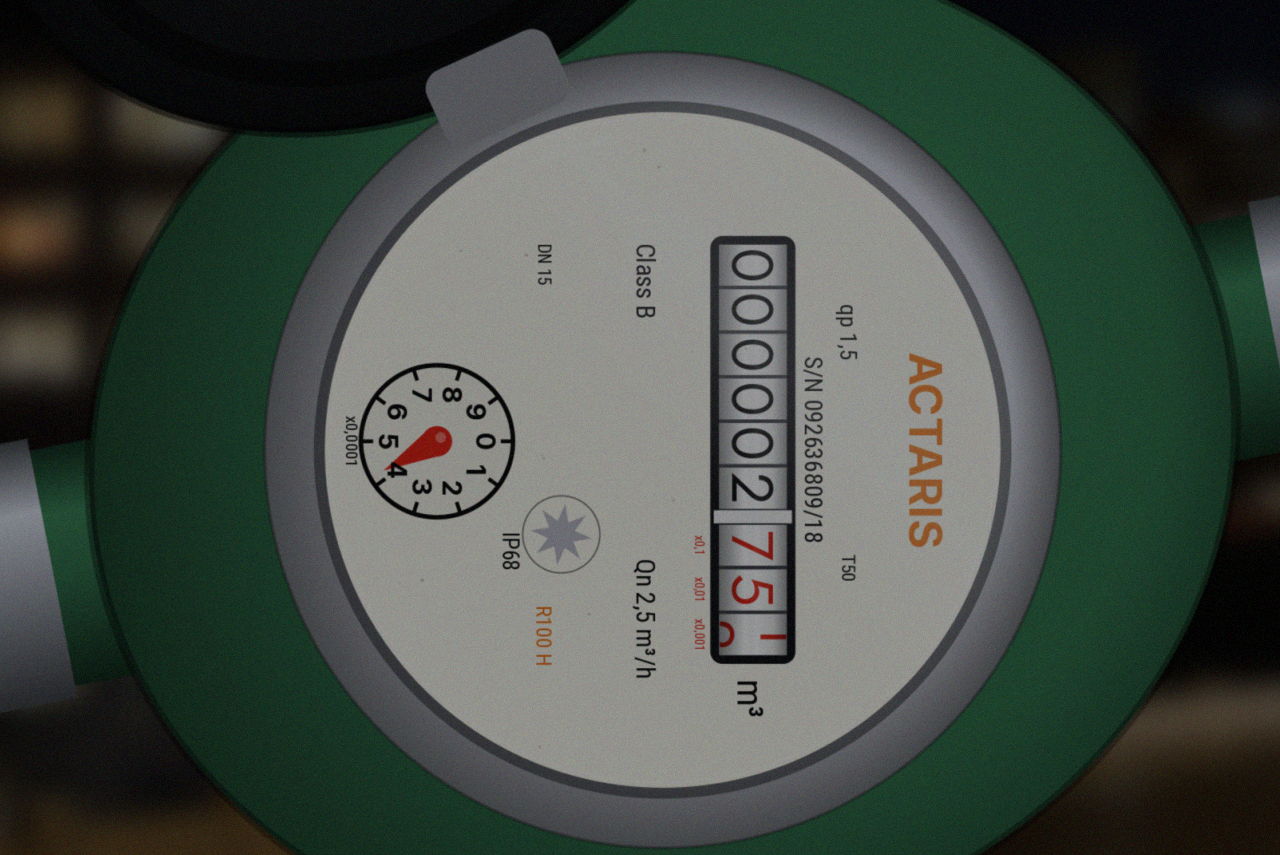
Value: m³ 2.7514
